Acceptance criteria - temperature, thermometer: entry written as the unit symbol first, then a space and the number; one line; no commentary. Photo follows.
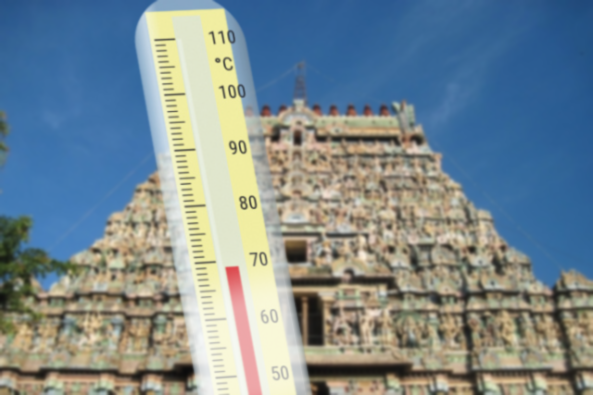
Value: °C 69
